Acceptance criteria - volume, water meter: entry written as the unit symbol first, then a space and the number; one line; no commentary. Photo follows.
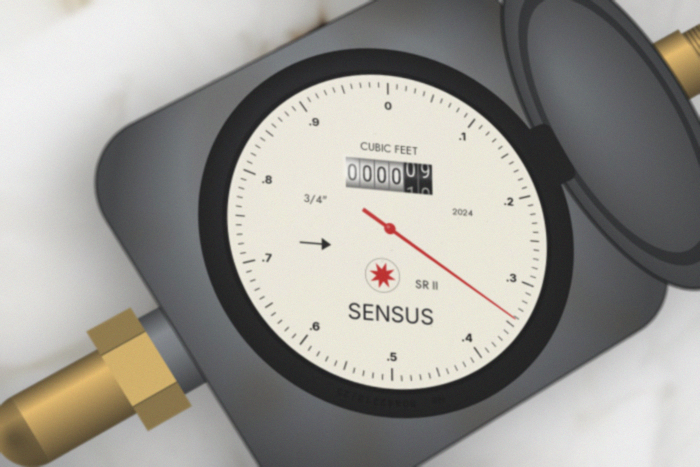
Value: ft³ 9.34
